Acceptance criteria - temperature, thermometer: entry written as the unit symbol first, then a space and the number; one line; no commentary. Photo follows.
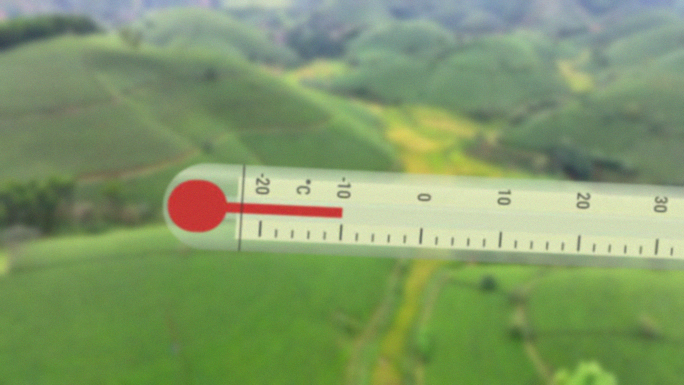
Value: °C -10
